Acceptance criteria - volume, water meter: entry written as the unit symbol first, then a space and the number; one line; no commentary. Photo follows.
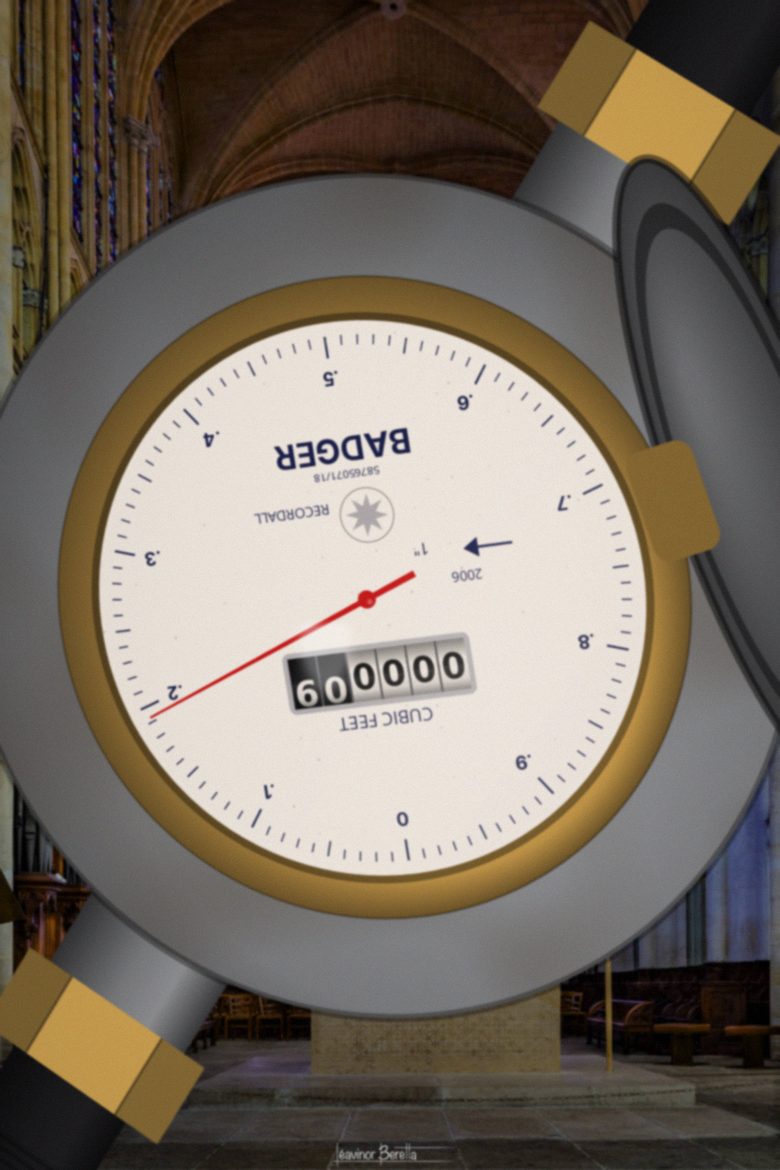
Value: ft³ 9.19
